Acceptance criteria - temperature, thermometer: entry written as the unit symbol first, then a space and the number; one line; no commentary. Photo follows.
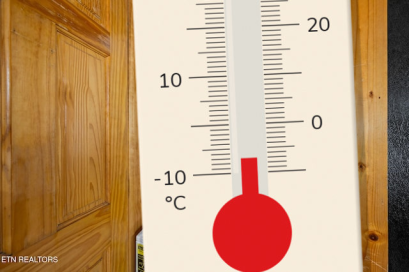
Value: °C -7
